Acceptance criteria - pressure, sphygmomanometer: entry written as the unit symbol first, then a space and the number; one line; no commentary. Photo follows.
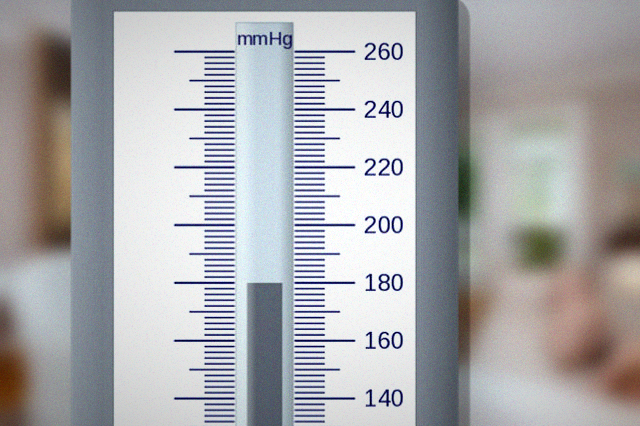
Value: mmHg 180
